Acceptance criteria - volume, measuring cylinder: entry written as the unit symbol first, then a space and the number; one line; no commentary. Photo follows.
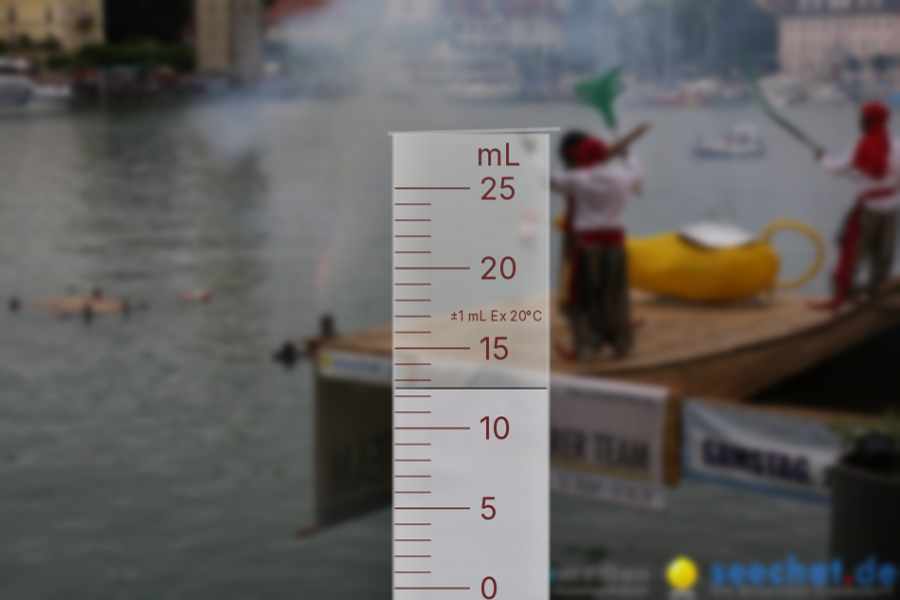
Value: mL 12.5
